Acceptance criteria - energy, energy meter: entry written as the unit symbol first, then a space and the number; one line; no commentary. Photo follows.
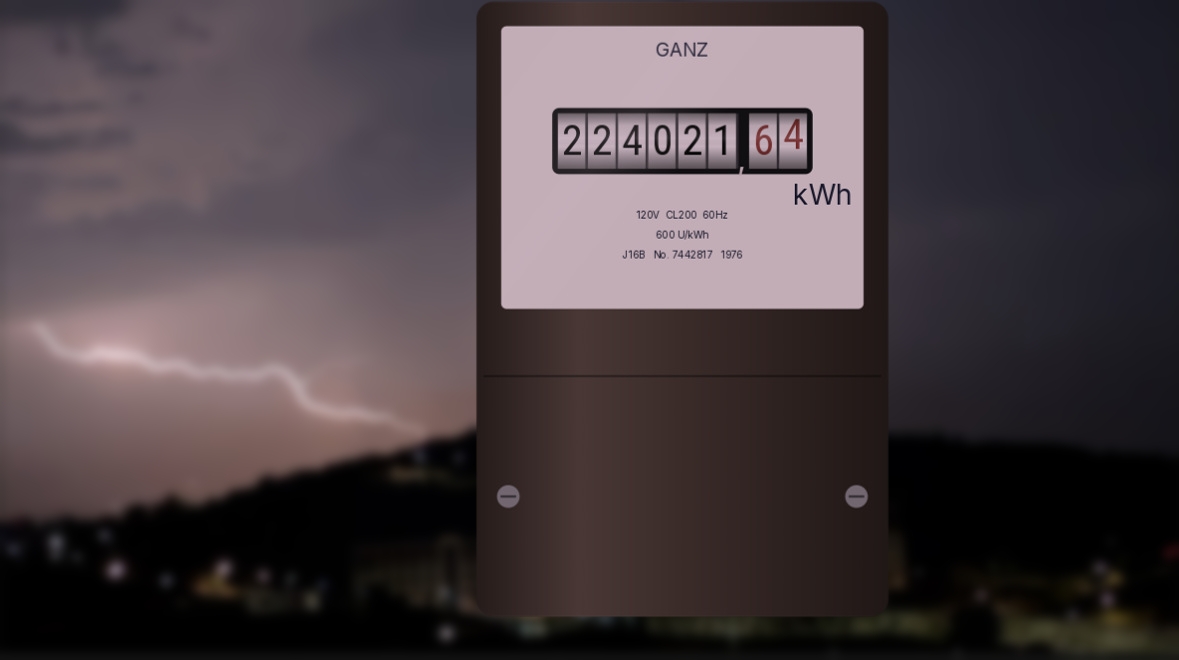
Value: kWh 224021.64
